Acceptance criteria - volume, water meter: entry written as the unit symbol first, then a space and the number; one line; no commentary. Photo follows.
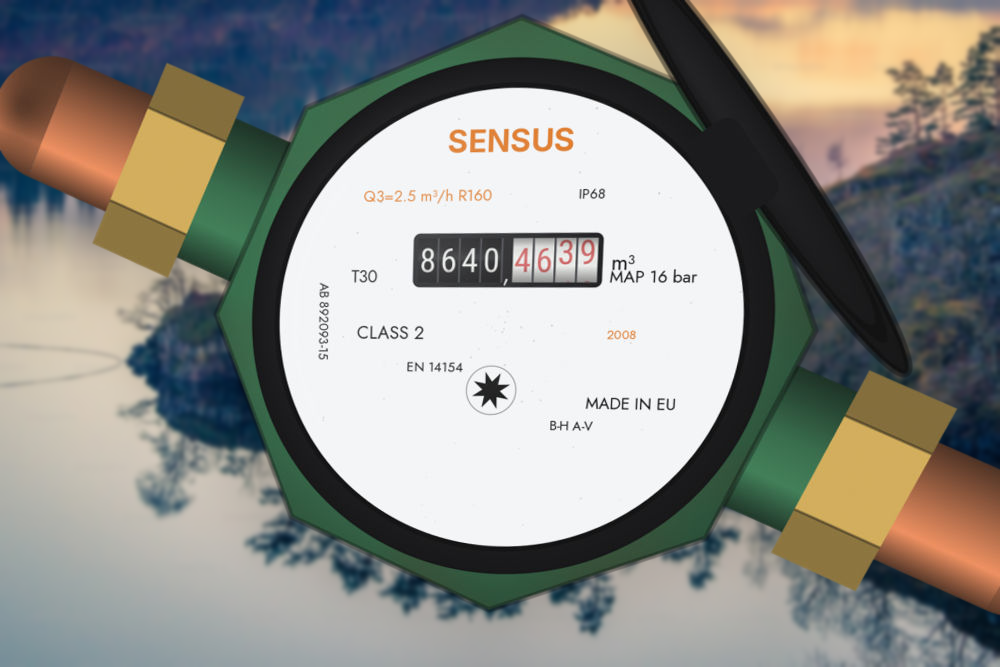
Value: m³ 8640.4639
